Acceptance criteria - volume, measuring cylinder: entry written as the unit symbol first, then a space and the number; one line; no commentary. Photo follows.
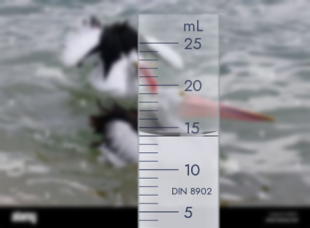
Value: mL 14
